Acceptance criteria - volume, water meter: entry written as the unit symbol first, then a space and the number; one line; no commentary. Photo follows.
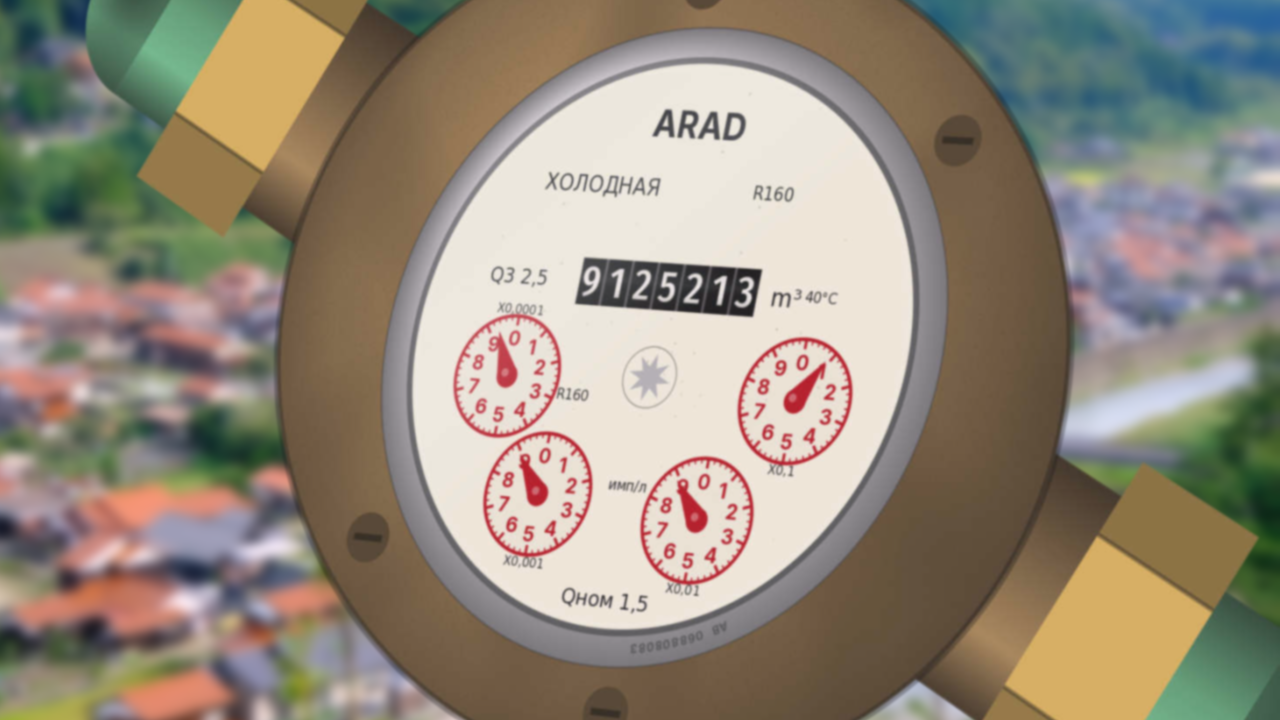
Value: m³ 9125213.0889
